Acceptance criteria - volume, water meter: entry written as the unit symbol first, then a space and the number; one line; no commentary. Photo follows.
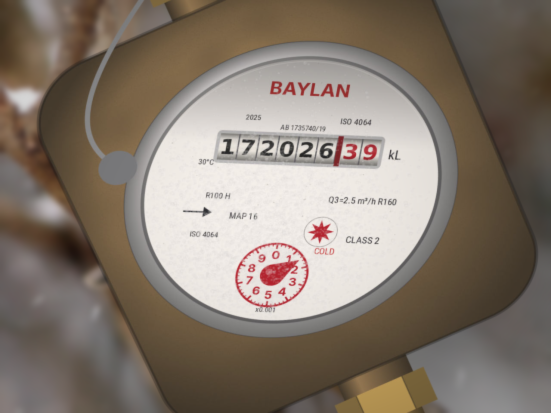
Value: kL 172026.391
